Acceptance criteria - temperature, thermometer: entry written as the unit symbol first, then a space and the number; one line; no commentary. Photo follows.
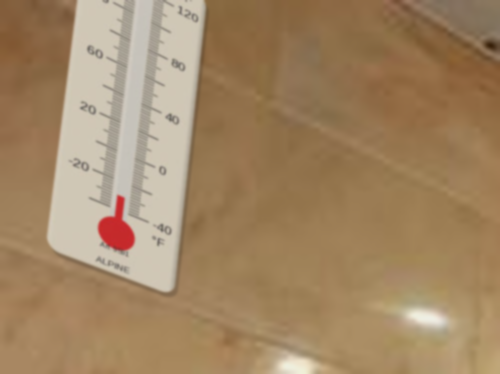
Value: °F -30
